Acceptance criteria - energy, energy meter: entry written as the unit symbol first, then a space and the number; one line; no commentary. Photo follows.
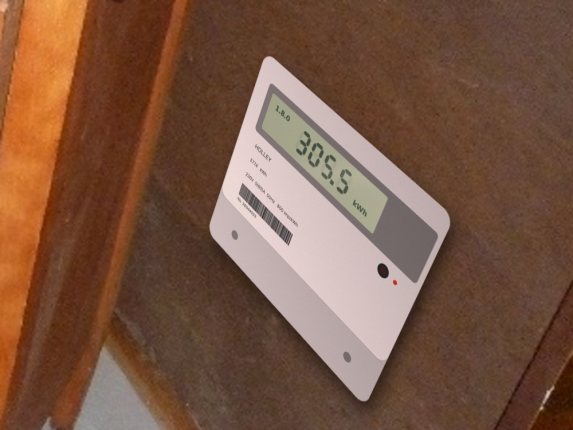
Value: kWh 305.5
